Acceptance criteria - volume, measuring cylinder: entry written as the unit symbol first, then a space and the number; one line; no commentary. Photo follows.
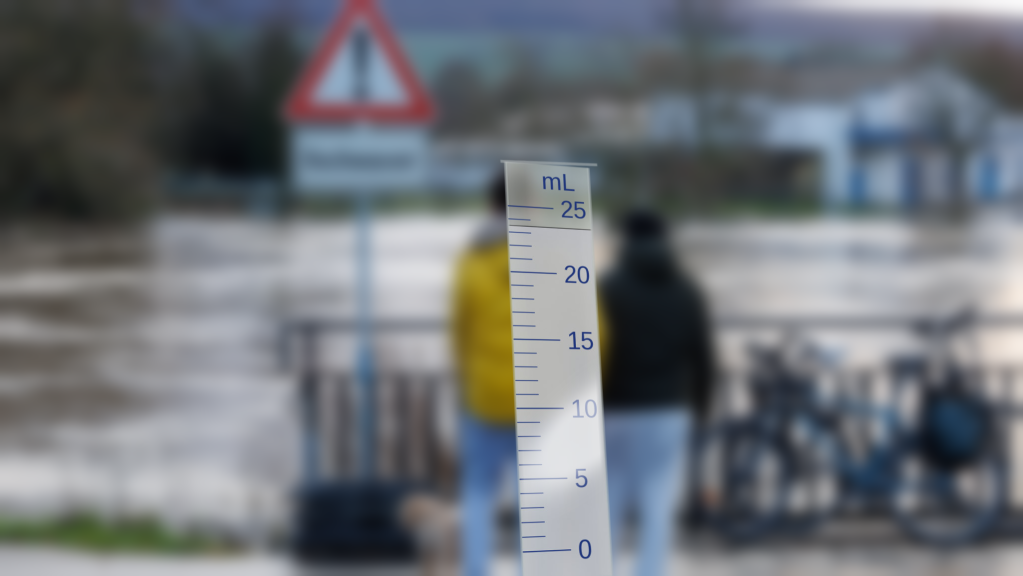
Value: mL 23.5
